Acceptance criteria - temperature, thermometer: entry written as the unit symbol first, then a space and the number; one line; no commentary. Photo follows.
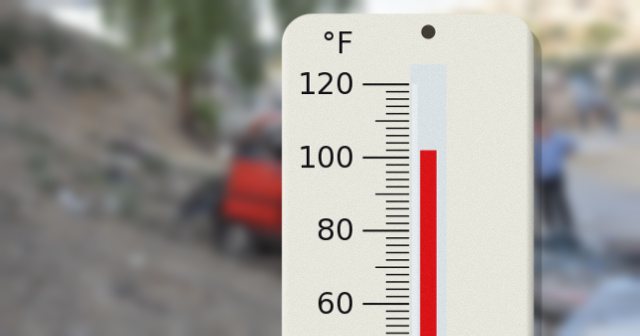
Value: °F 102
